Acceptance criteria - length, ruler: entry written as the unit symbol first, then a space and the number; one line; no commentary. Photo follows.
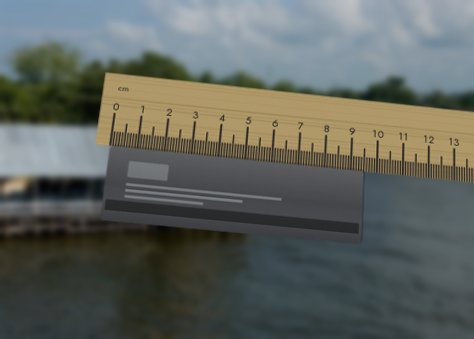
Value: cm 9.5
